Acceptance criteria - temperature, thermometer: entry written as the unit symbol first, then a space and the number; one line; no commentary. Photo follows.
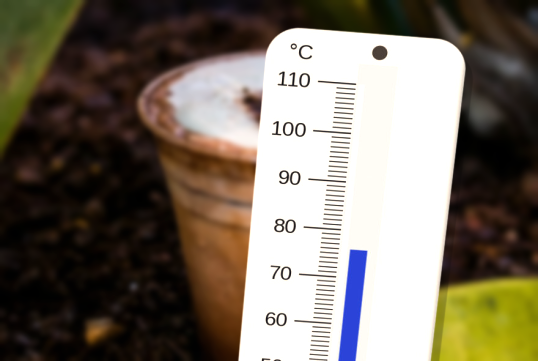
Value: °C 76
